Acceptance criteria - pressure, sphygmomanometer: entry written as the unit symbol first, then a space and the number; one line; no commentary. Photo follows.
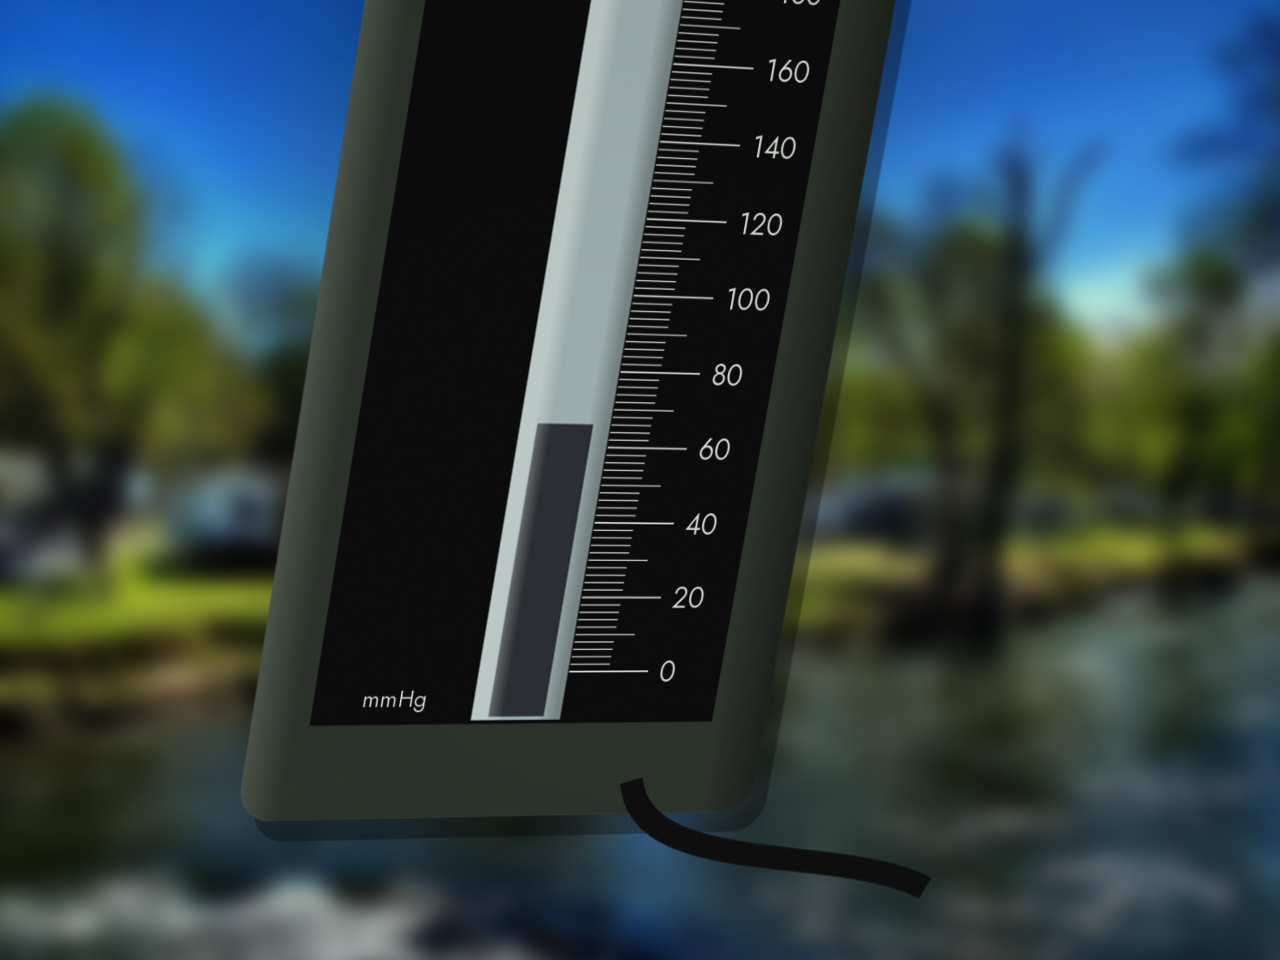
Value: mmHg 66
